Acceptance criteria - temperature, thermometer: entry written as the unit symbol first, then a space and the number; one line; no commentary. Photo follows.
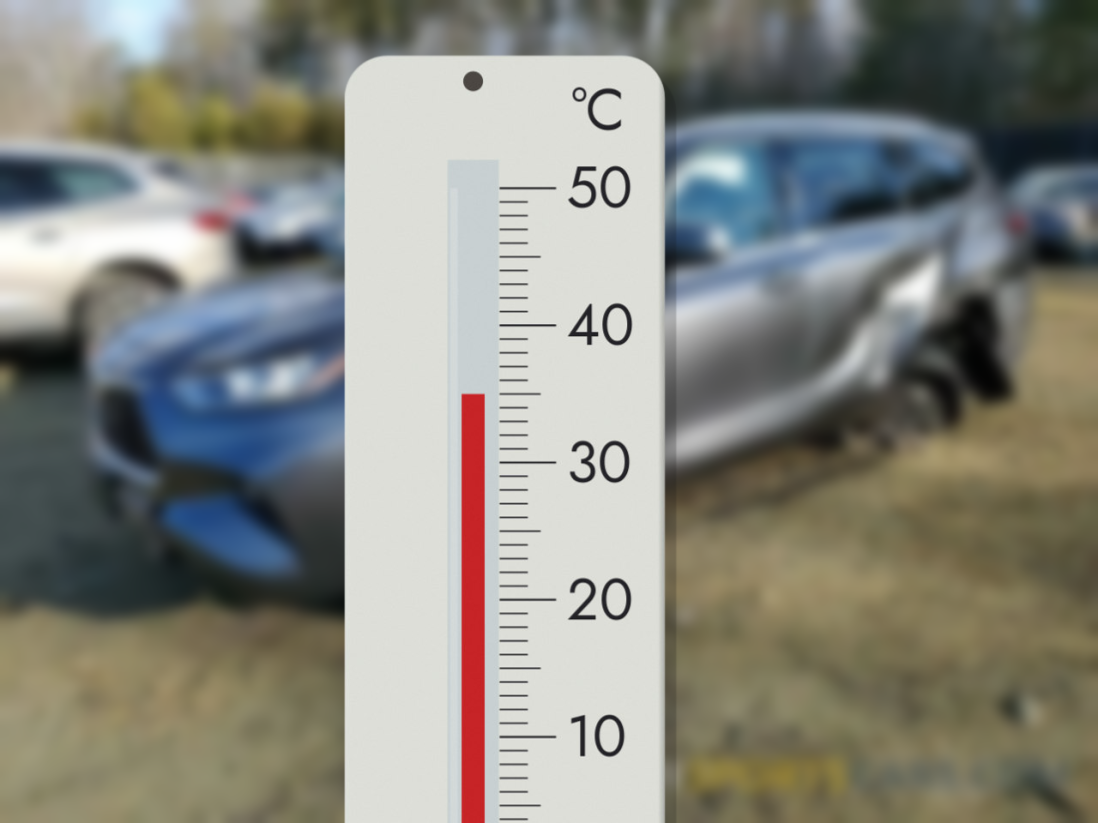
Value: °C 35
